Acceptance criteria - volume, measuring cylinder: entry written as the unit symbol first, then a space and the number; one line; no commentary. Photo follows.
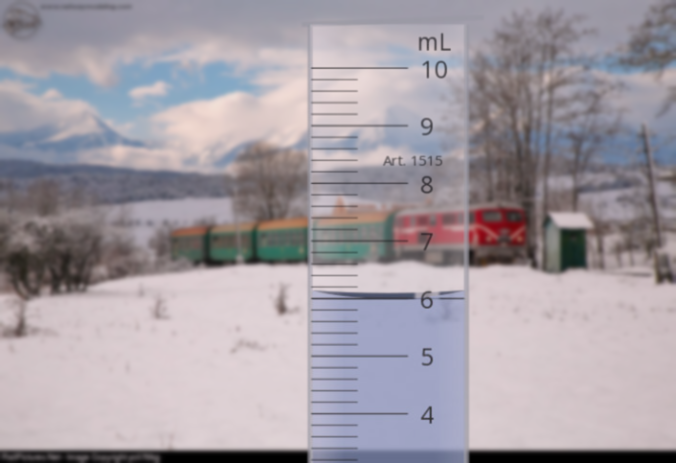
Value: mL 6
